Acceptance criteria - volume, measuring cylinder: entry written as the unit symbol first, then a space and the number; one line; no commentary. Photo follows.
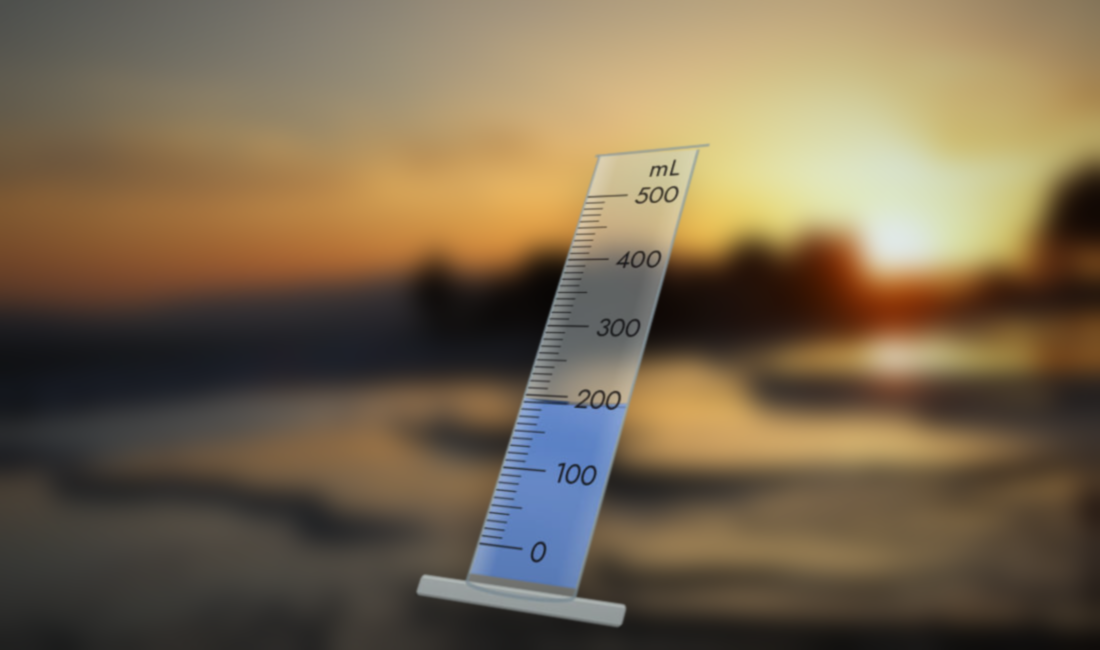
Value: mL 190
